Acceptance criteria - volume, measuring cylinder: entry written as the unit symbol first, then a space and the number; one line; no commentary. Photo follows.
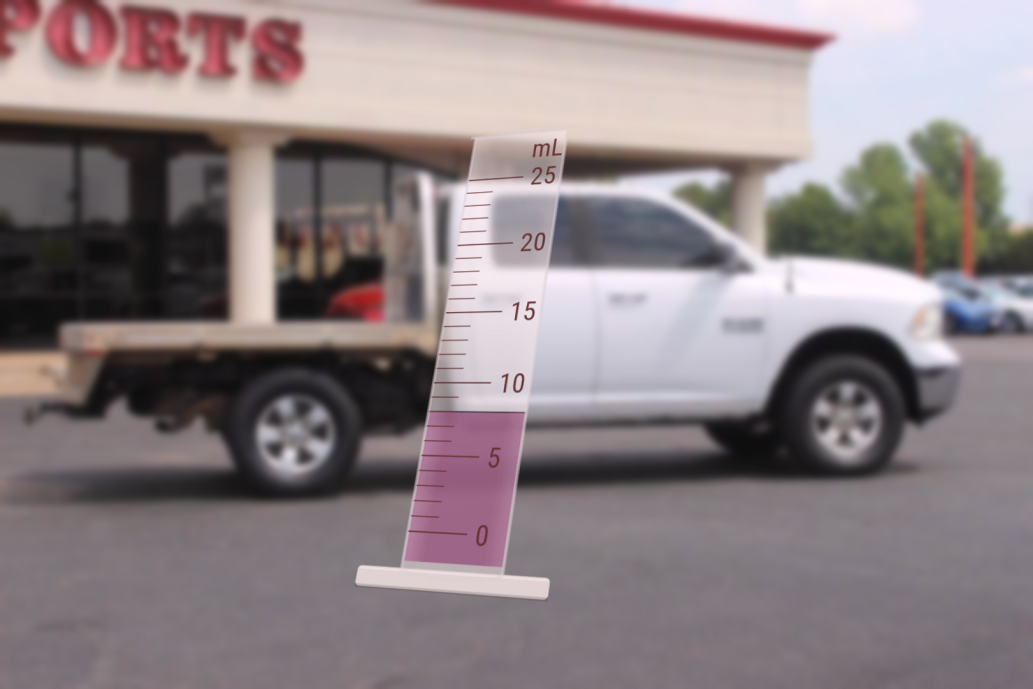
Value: mL 8
